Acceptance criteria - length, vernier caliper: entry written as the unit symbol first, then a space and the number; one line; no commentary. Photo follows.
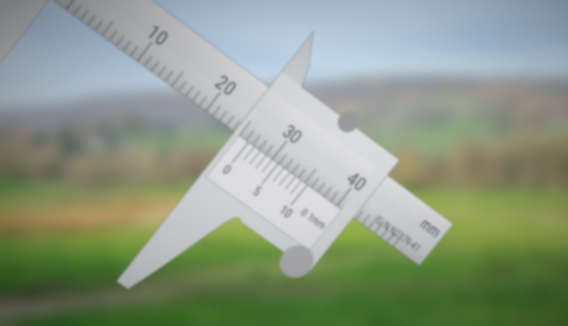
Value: mm 26.4
